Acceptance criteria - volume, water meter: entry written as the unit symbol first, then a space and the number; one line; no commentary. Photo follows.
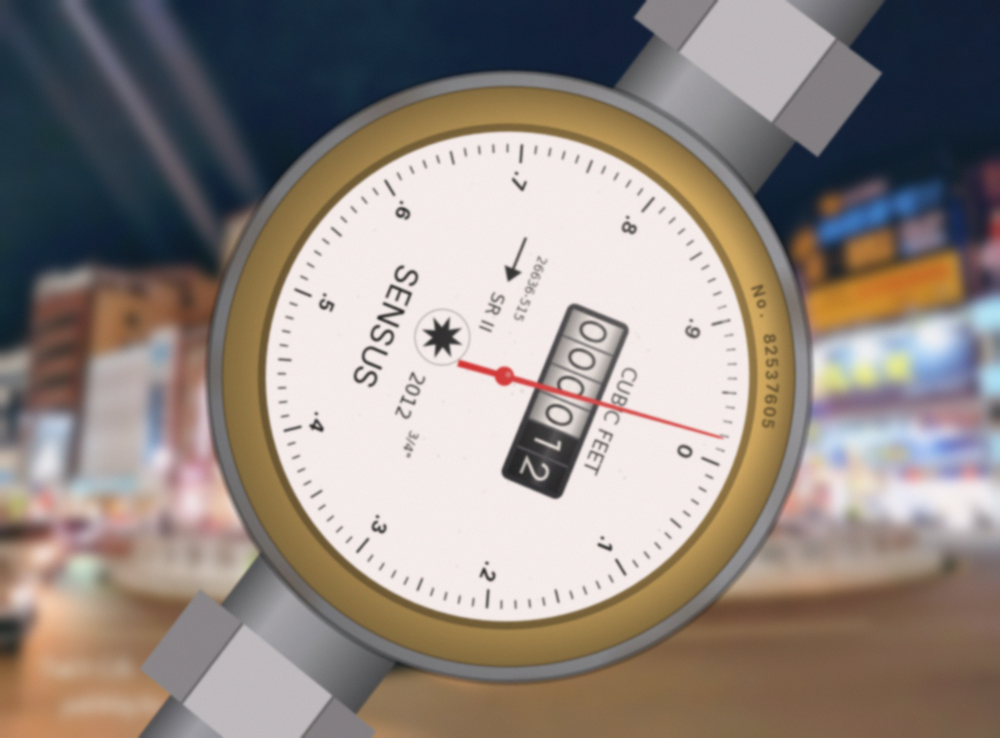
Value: ft³ 11.98
